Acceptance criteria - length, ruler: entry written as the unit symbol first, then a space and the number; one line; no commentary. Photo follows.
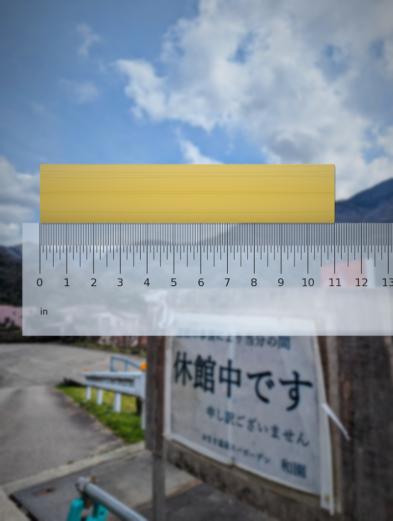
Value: in 11
